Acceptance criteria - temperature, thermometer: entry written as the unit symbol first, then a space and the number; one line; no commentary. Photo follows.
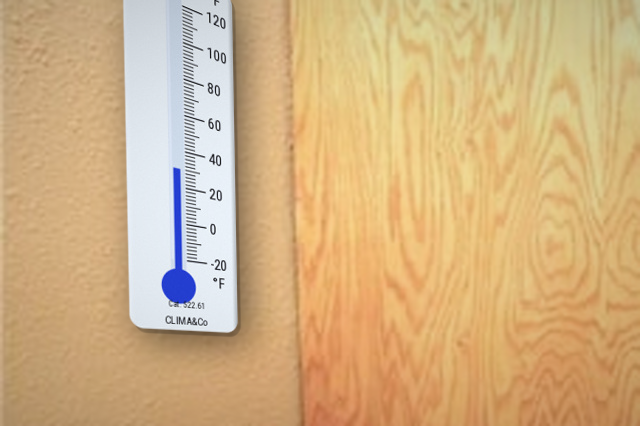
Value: °F 30
